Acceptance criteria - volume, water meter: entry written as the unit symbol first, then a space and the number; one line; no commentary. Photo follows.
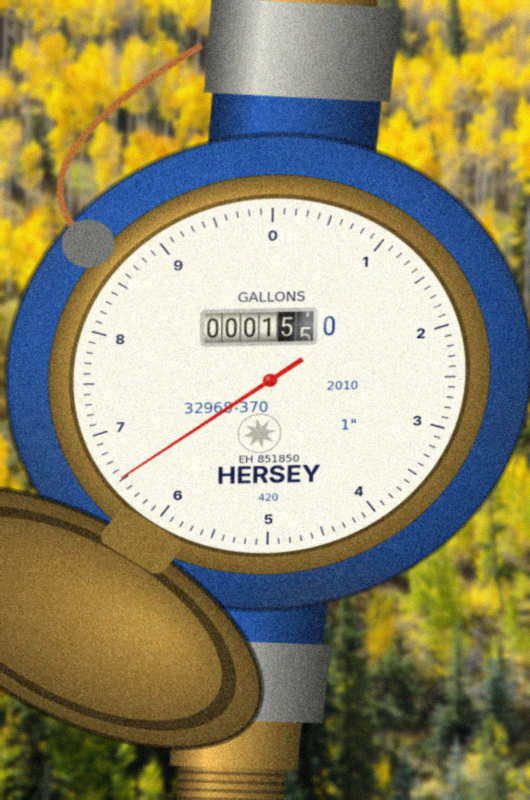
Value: gal 1546.5
